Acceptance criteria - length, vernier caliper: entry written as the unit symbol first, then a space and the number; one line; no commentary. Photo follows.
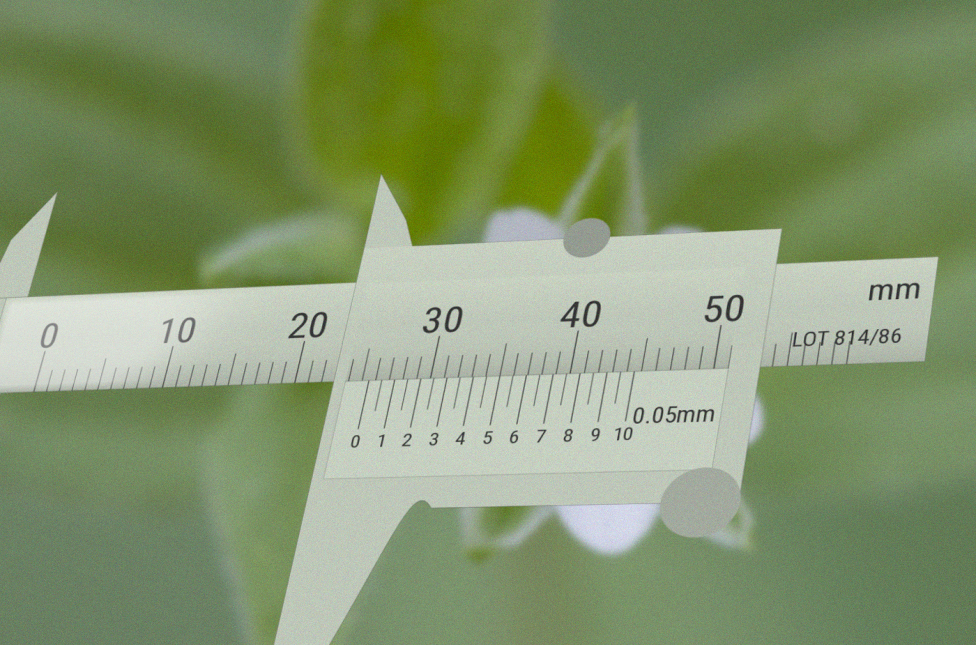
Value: mm 25.5
